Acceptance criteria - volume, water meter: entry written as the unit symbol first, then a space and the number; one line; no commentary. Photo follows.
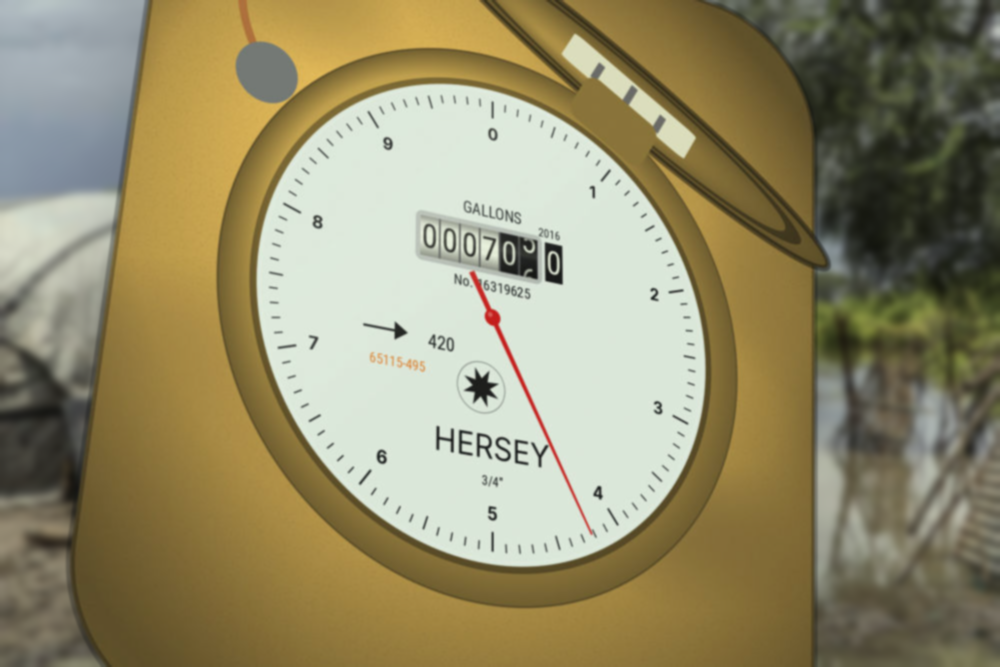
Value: gal 7054.2
